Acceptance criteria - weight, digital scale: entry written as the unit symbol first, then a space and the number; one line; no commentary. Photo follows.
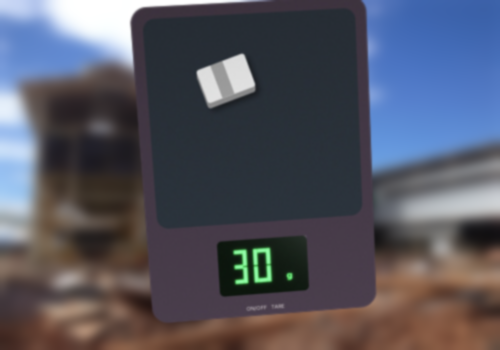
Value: g 30
